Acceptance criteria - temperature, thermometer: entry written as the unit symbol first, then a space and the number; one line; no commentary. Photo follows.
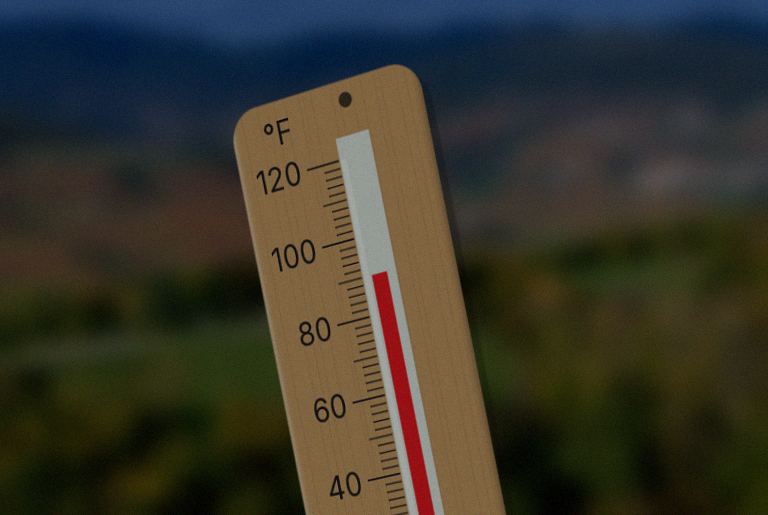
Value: °F 90
